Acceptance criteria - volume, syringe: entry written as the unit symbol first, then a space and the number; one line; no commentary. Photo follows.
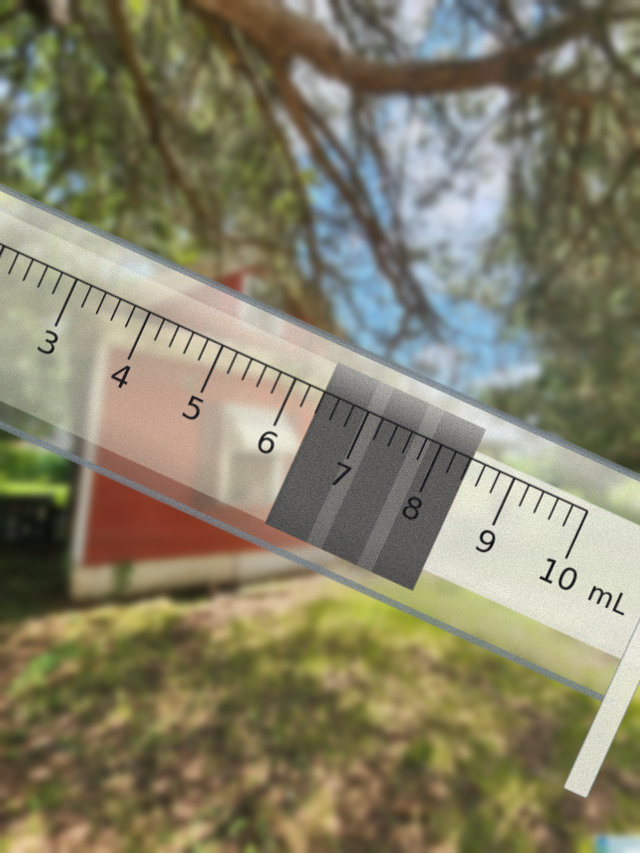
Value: mL 6.4
